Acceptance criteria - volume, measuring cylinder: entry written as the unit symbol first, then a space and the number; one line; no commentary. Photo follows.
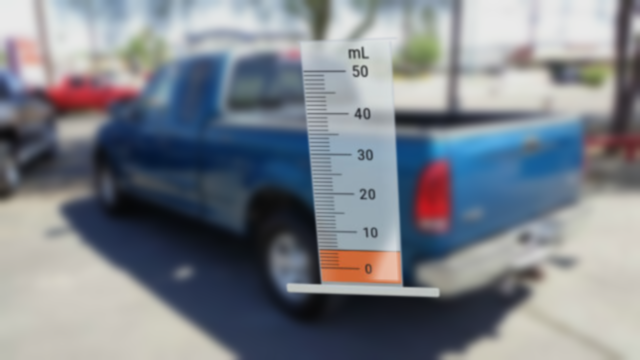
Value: mL 5
